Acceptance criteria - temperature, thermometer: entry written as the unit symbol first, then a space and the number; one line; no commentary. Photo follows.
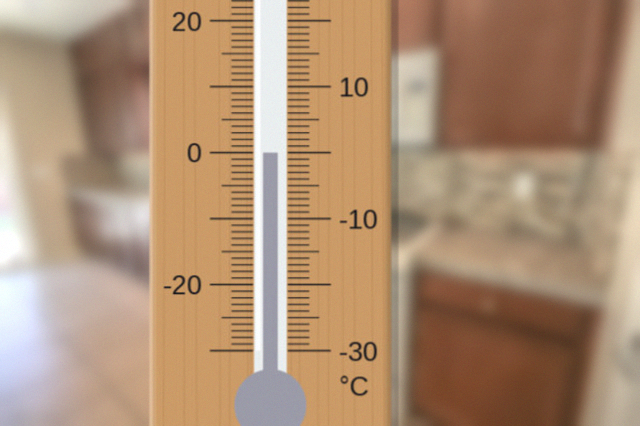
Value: °C 0
